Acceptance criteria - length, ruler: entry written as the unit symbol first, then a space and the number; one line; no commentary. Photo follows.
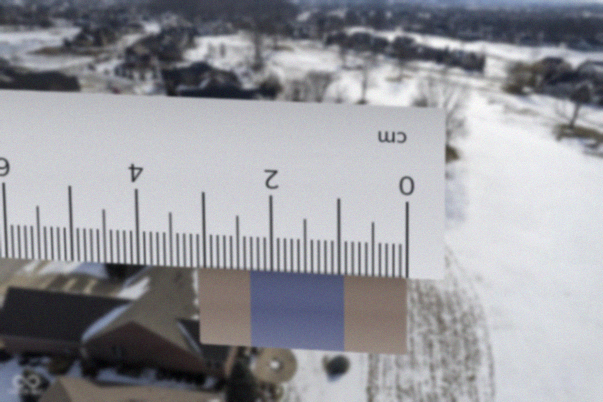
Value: cm 3.1
